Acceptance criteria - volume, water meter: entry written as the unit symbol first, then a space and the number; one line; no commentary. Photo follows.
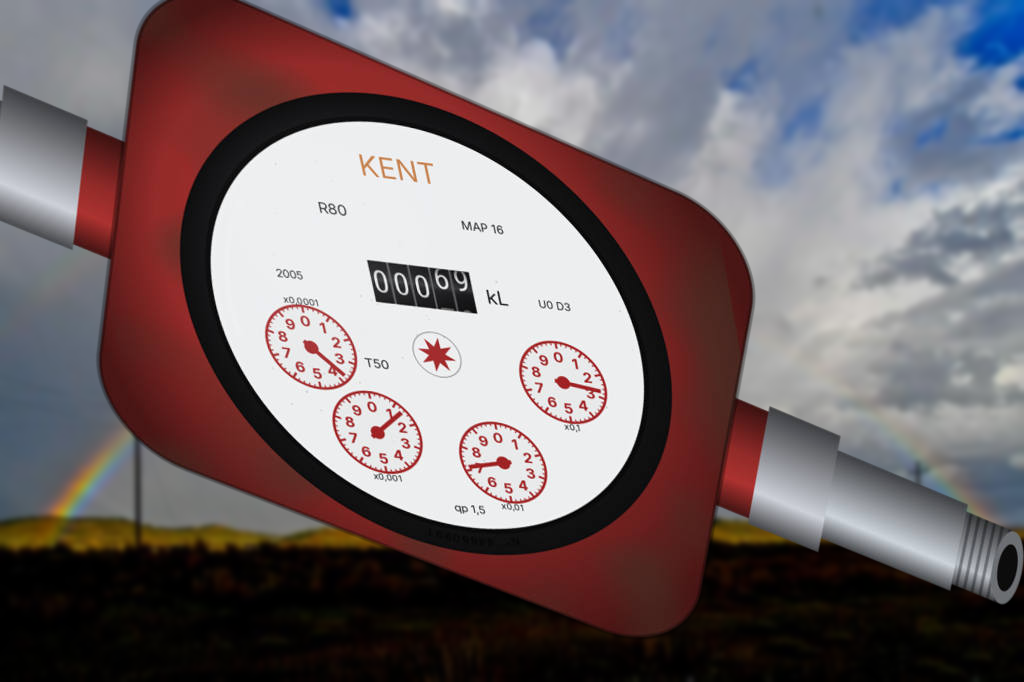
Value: kL 69.2713
